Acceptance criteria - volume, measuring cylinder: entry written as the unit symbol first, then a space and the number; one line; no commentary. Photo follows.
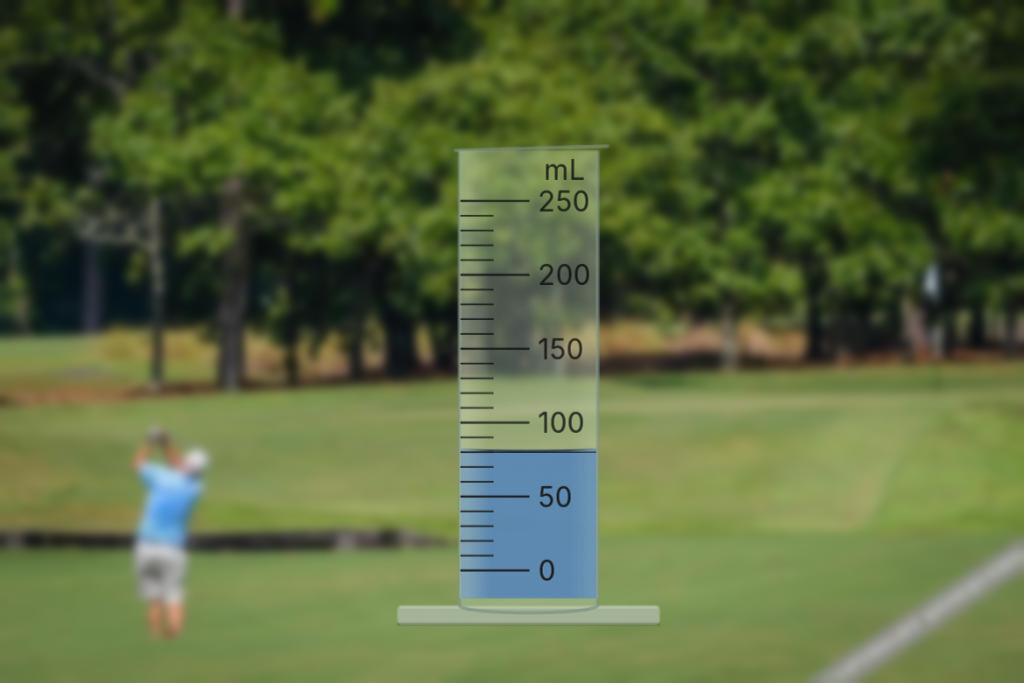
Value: mL 80
